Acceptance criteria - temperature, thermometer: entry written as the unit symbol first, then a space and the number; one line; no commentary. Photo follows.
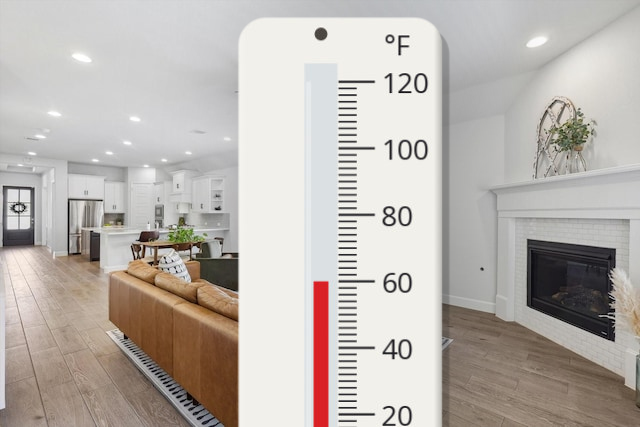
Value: °F 60
